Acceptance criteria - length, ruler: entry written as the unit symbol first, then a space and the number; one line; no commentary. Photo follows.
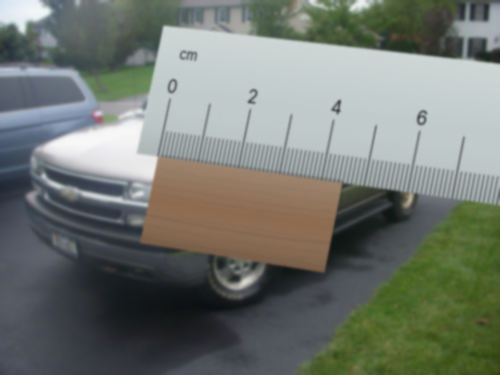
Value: cm 4.5
